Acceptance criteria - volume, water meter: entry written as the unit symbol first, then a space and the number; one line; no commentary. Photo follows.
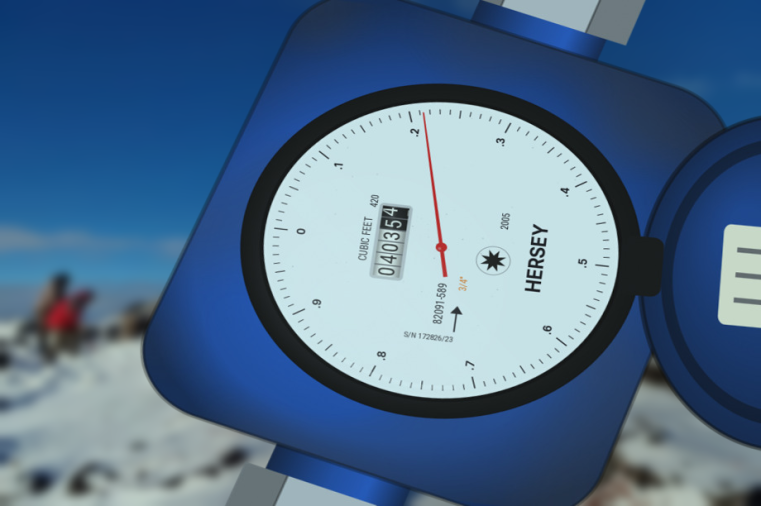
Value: ft³ 40354.21
